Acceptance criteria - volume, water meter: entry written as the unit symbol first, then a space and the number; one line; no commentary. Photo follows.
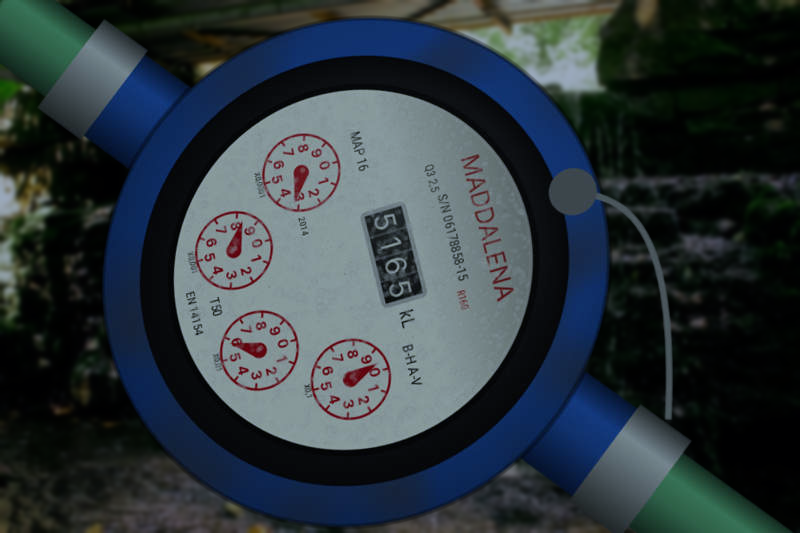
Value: kL 5164.9583
